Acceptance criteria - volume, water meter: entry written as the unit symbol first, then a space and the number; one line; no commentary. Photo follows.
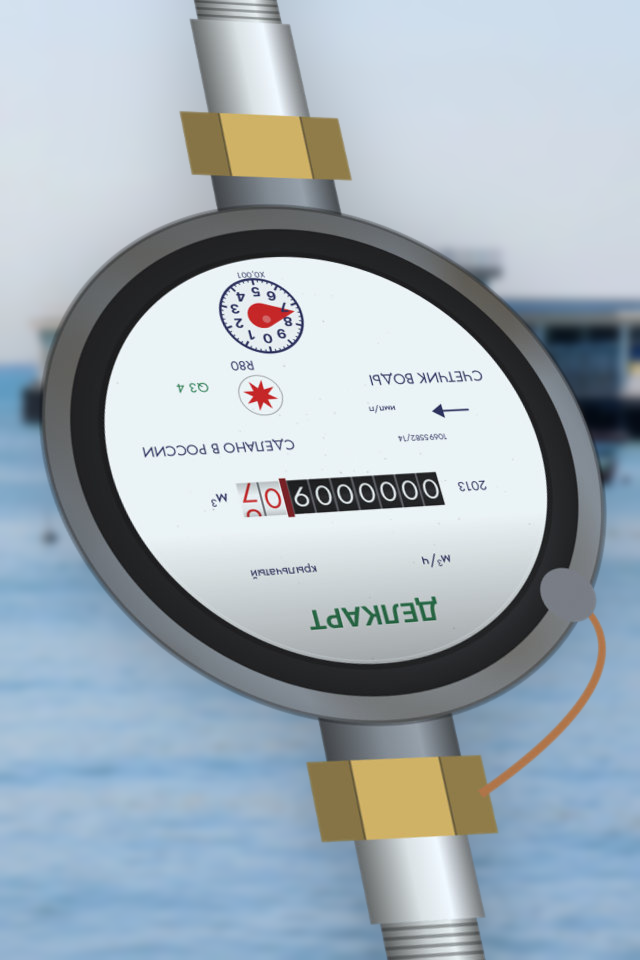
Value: m³ 9.067
